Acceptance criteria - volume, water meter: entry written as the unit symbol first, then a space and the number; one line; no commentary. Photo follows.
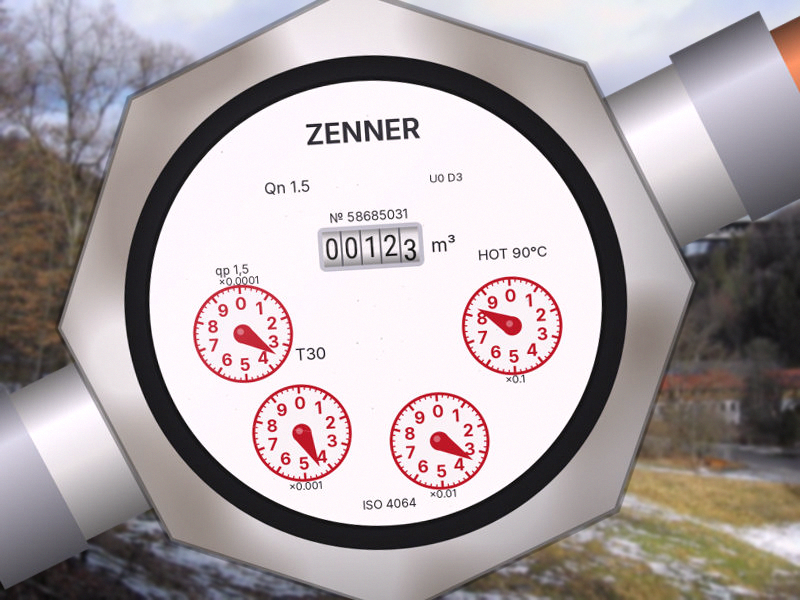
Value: m³ 122.8343
